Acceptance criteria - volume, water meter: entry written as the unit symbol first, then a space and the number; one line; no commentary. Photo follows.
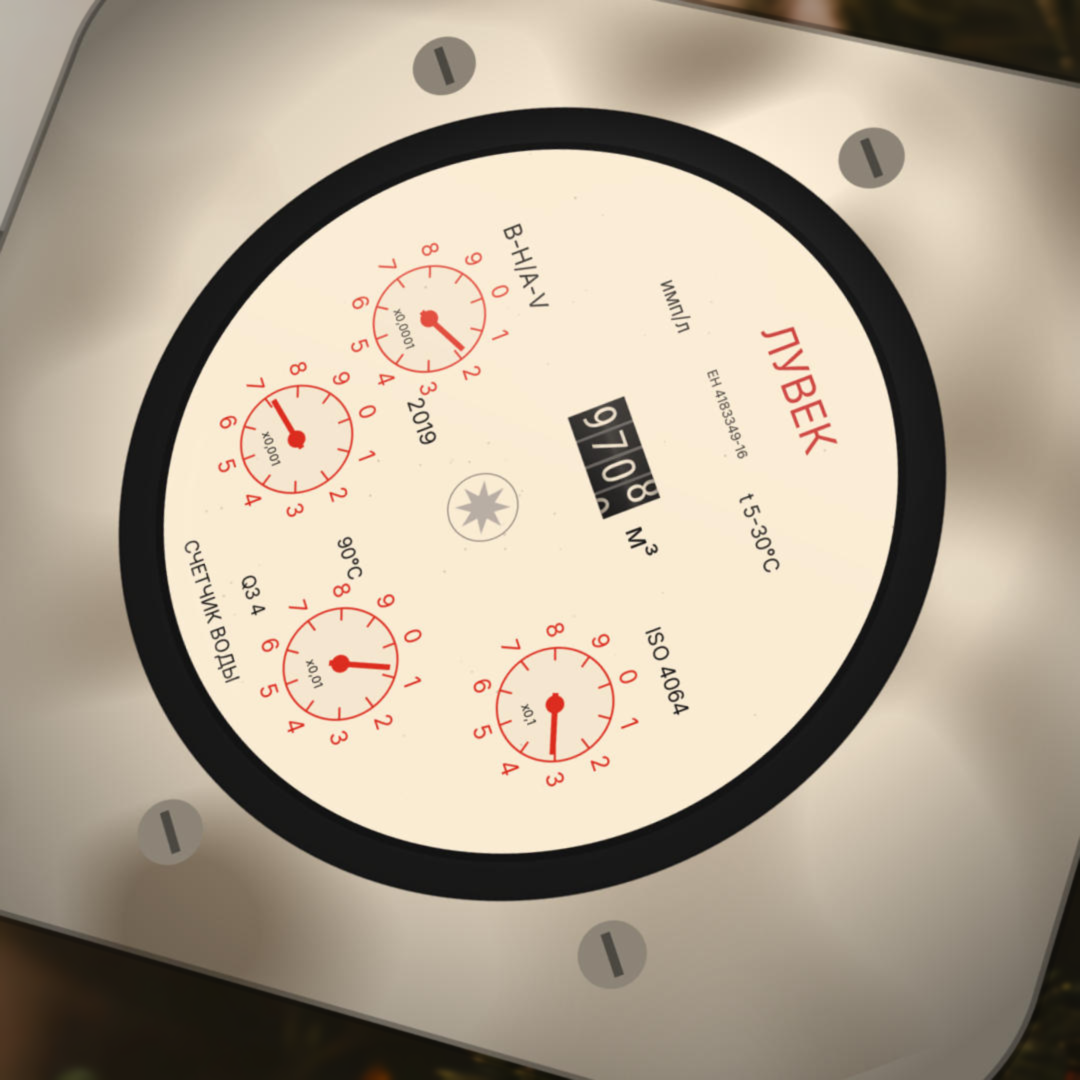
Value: m³ 9708.3071
